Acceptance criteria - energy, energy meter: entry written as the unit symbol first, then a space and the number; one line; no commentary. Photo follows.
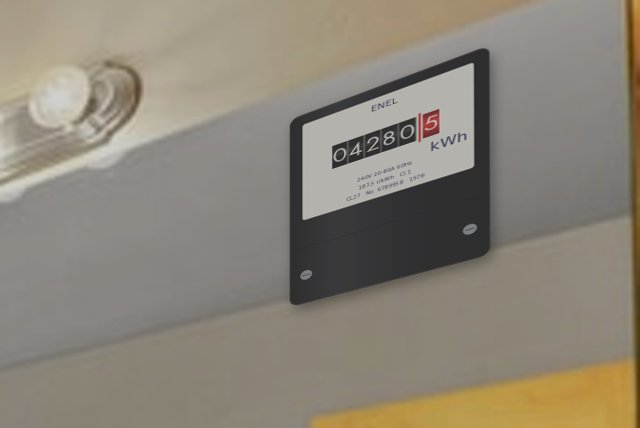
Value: kWh 4280.5
